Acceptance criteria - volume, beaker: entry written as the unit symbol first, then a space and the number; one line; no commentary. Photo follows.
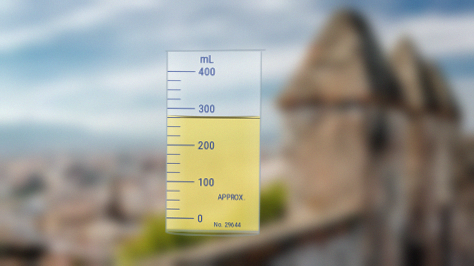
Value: mL 275
